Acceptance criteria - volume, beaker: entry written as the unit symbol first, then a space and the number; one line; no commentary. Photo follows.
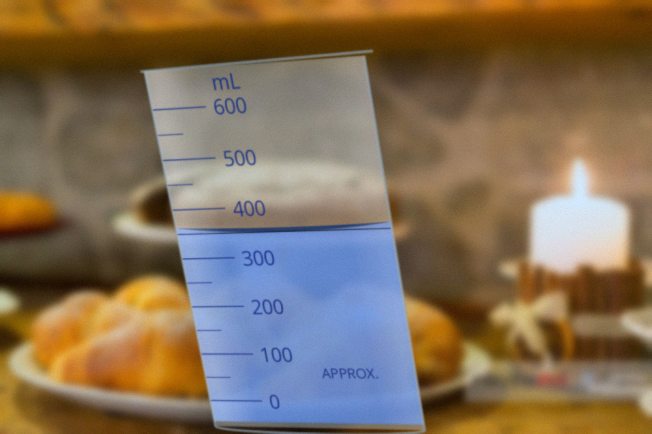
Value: mL 350
